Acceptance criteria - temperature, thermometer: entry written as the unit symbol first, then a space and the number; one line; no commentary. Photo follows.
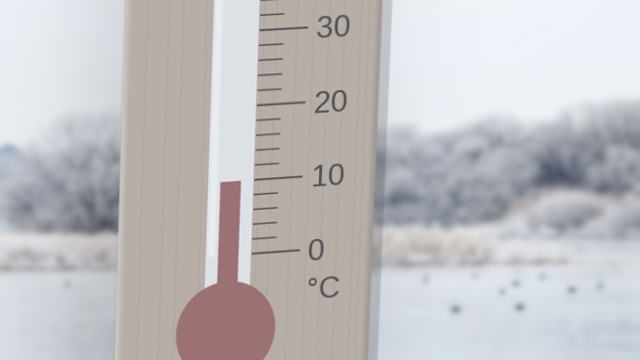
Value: °C 10
